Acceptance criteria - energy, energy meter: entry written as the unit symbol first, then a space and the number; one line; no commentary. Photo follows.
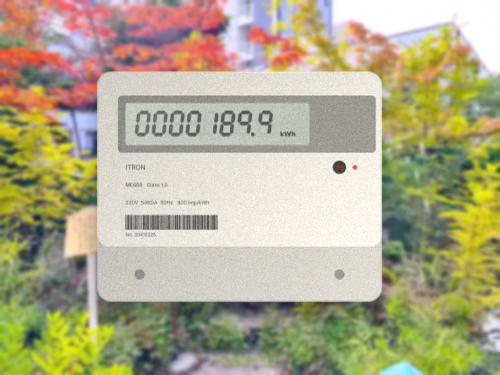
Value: kWh 189.9
